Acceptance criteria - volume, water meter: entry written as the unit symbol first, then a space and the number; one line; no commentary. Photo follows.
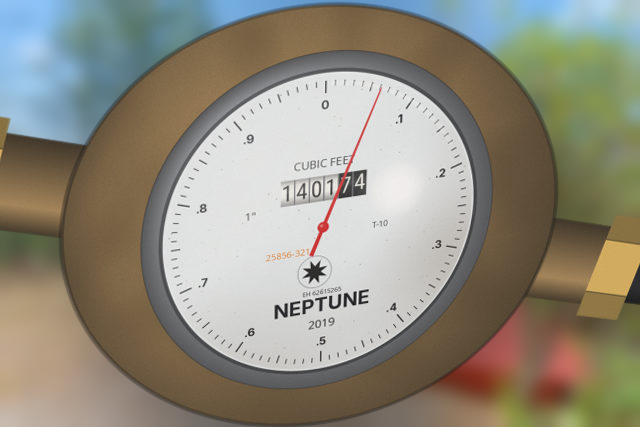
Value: ft³ 140174.06
